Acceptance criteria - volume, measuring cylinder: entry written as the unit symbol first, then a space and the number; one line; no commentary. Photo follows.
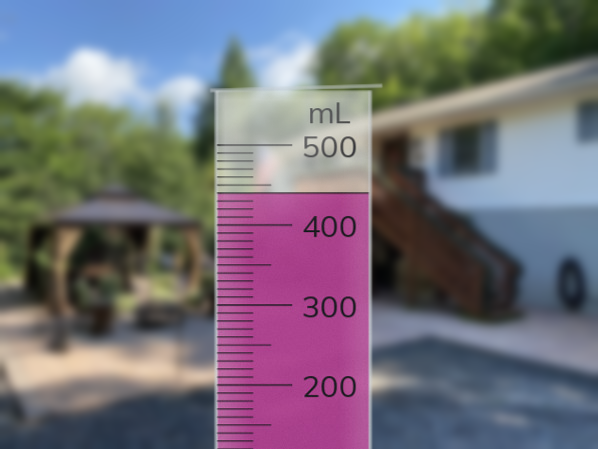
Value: mL 440
